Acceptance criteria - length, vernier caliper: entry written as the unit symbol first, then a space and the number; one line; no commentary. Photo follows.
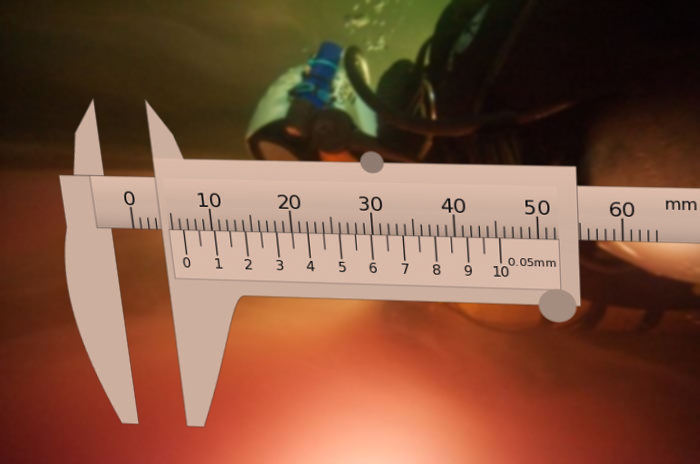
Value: mm 6.4
